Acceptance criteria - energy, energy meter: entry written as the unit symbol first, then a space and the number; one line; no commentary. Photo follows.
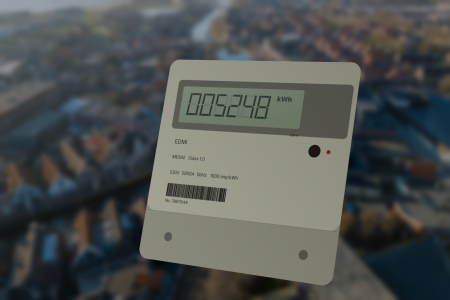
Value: kWh 5248
